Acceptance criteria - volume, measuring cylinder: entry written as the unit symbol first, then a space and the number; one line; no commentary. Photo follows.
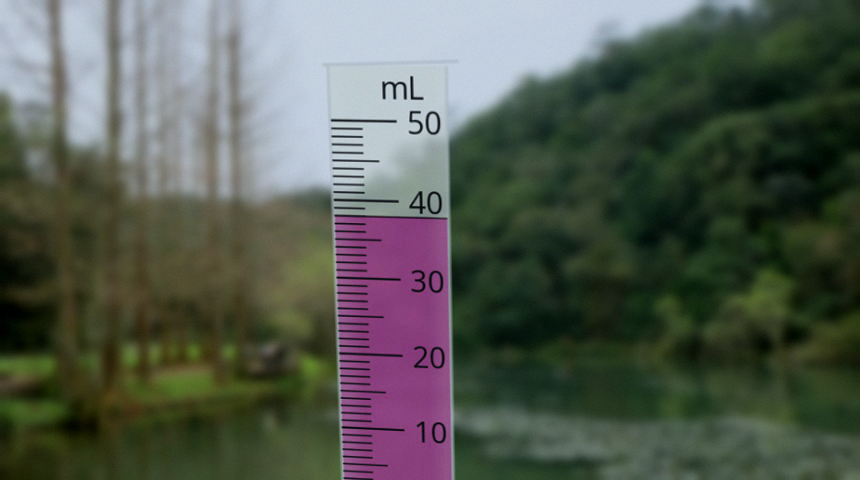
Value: mL 38
